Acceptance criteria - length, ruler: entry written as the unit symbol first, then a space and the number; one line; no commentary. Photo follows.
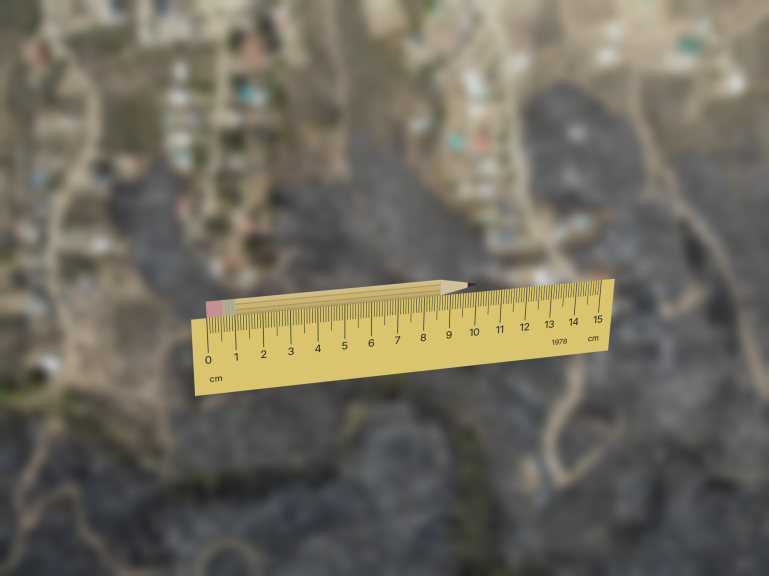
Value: cm 10
